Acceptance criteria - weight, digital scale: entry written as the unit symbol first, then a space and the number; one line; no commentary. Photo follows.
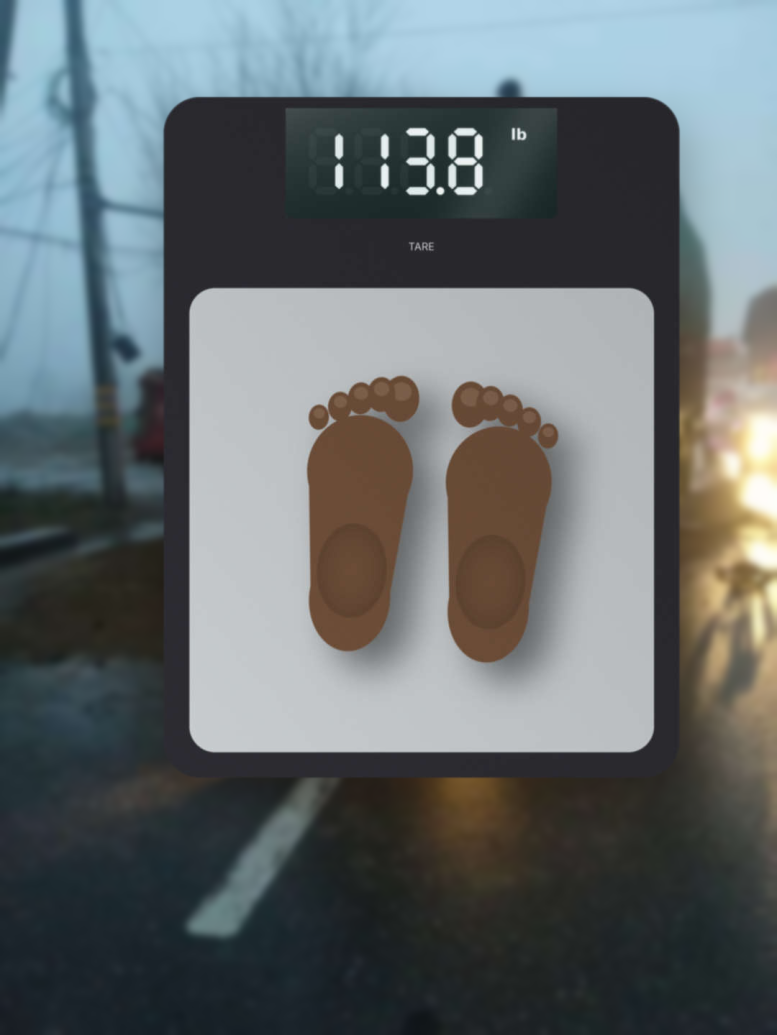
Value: lb 113.8
